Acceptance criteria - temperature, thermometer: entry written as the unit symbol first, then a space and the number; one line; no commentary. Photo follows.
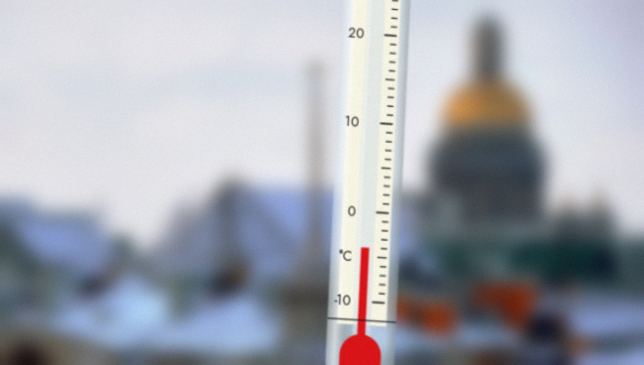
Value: °C -4
